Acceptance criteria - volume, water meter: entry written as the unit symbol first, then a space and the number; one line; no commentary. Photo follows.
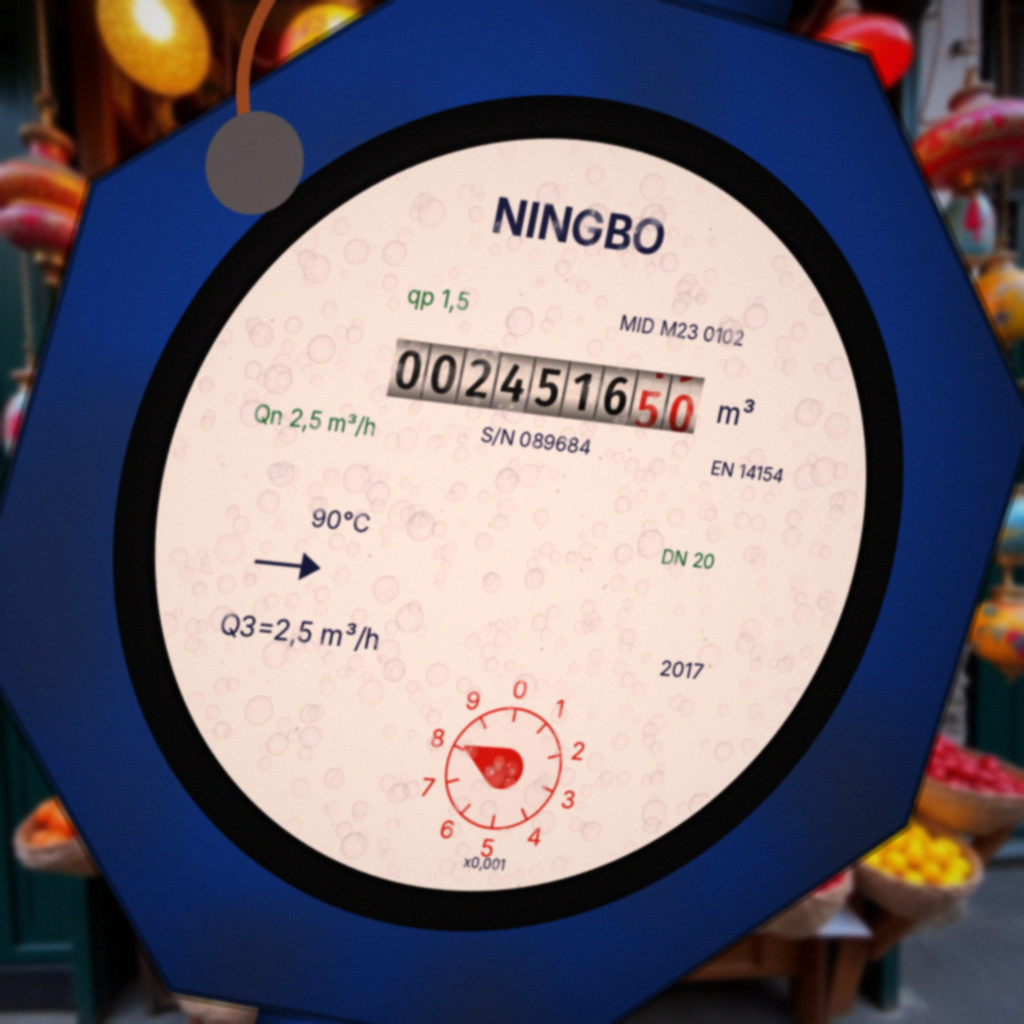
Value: m³ 24516.498
